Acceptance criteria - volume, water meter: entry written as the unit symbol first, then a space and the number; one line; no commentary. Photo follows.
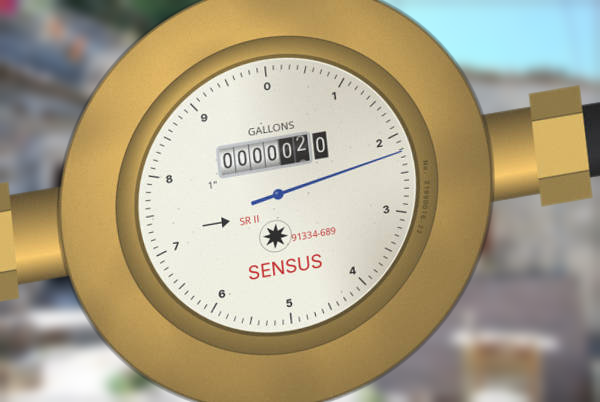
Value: gal 22.2
